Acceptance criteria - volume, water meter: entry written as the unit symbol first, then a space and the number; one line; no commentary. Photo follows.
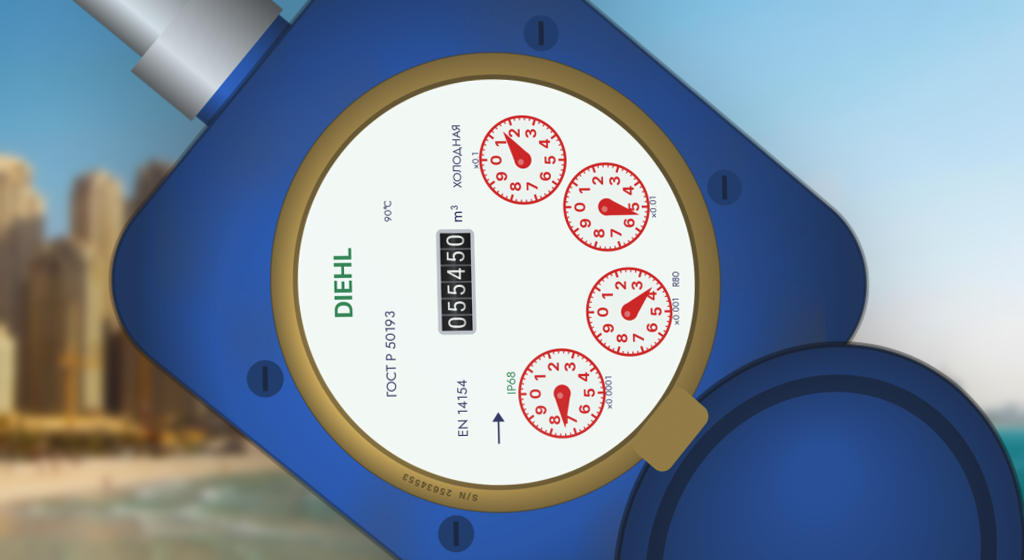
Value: m³ 55450.1537
